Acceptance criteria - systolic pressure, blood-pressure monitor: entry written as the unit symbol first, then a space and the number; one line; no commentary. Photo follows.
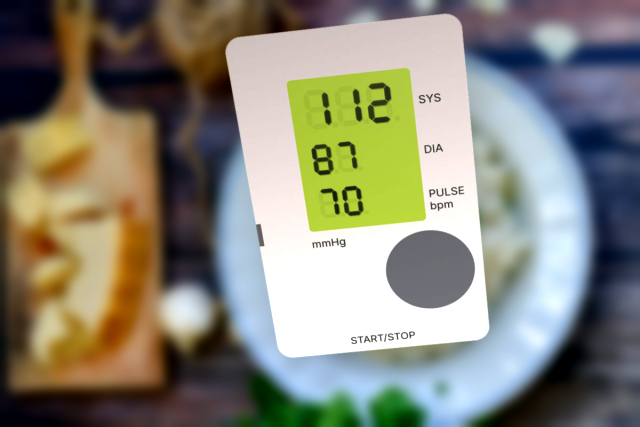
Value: mmHg 112
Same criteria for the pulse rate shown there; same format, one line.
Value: bpm 70
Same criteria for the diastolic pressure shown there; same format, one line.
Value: mmHg 87
